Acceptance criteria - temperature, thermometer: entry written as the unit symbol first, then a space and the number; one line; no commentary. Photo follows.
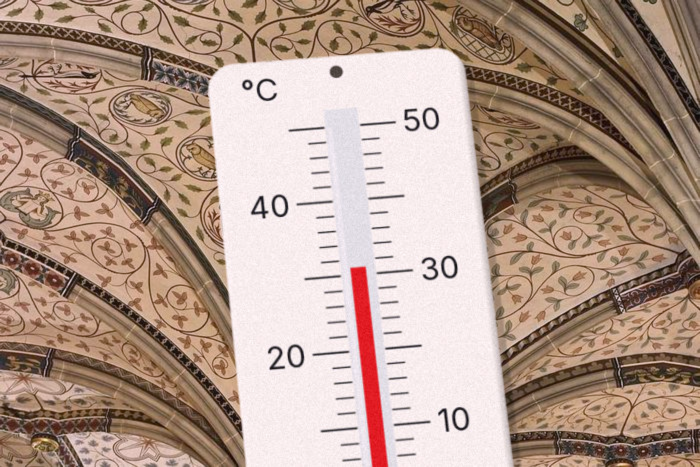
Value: °C 31
